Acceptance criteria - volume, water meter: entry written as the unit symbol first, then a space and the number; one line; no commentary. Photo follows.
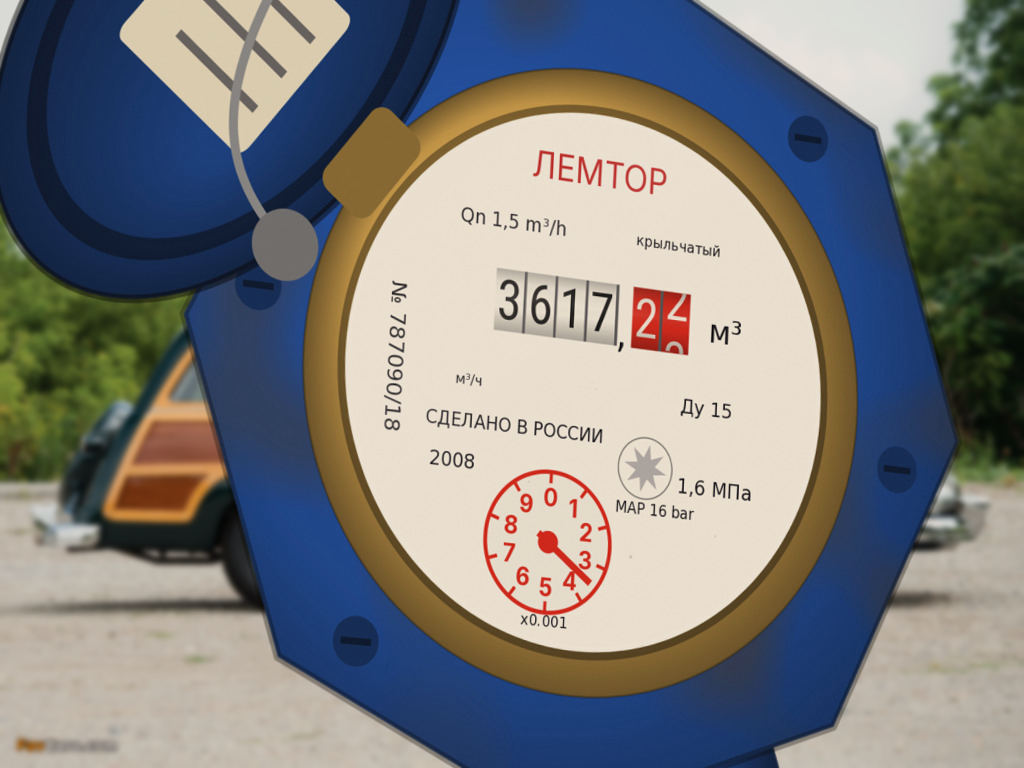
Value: m³ 3617.223
